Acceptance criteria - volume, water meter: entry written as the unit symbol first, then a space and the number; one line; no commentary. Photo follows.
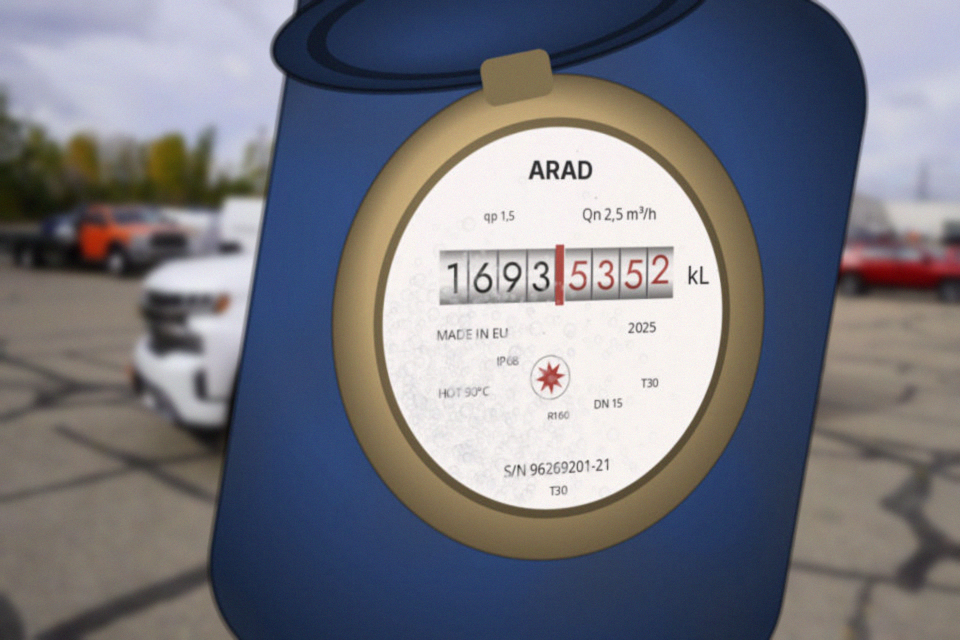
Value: kL 1693.5352
